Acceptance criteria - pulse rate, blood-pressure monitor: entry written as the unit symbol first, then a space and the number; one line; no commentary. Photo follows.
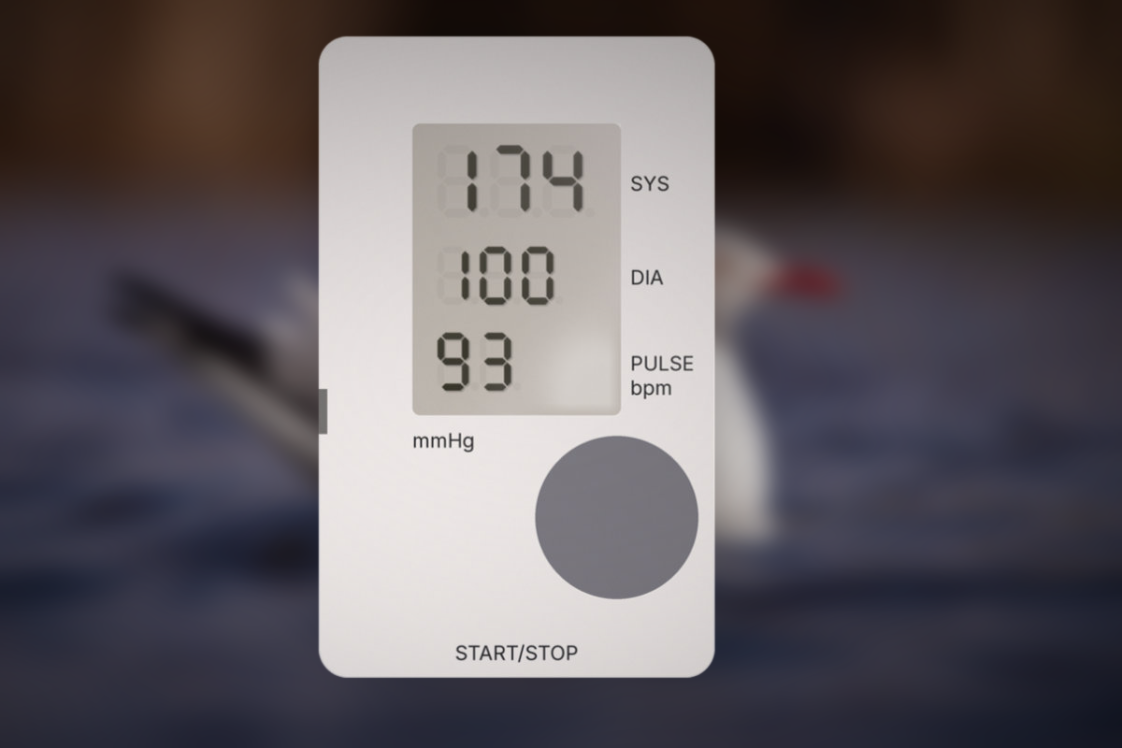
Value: bpm 93
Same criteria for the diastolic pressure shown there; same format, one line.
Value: mmHg 100
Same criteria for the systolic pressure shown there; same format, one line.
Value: mmHg 174
